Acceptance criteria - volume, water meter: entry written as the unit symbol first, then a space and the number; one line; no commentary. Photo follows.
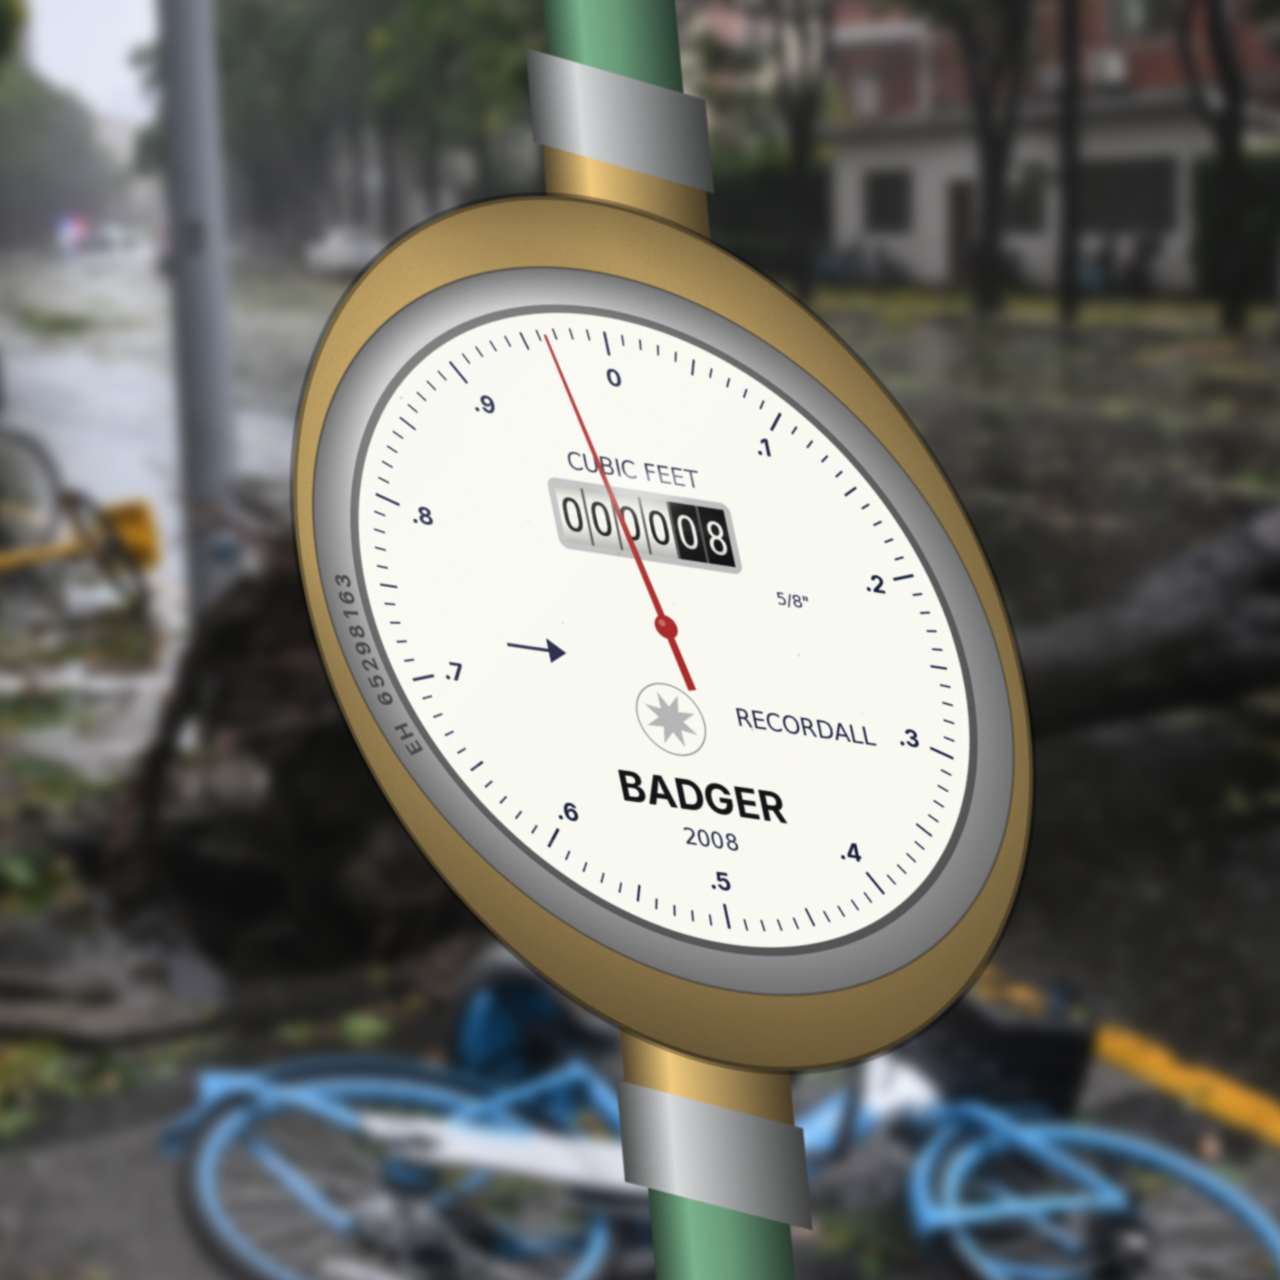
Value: ft³ 7.96
